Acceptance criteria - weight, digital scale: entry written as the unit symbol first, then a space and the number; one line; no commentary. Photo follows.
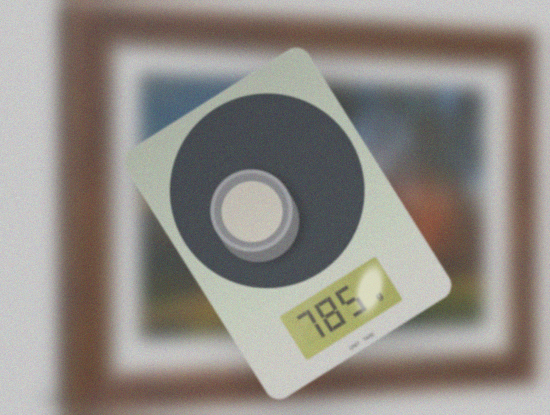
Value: g 785
